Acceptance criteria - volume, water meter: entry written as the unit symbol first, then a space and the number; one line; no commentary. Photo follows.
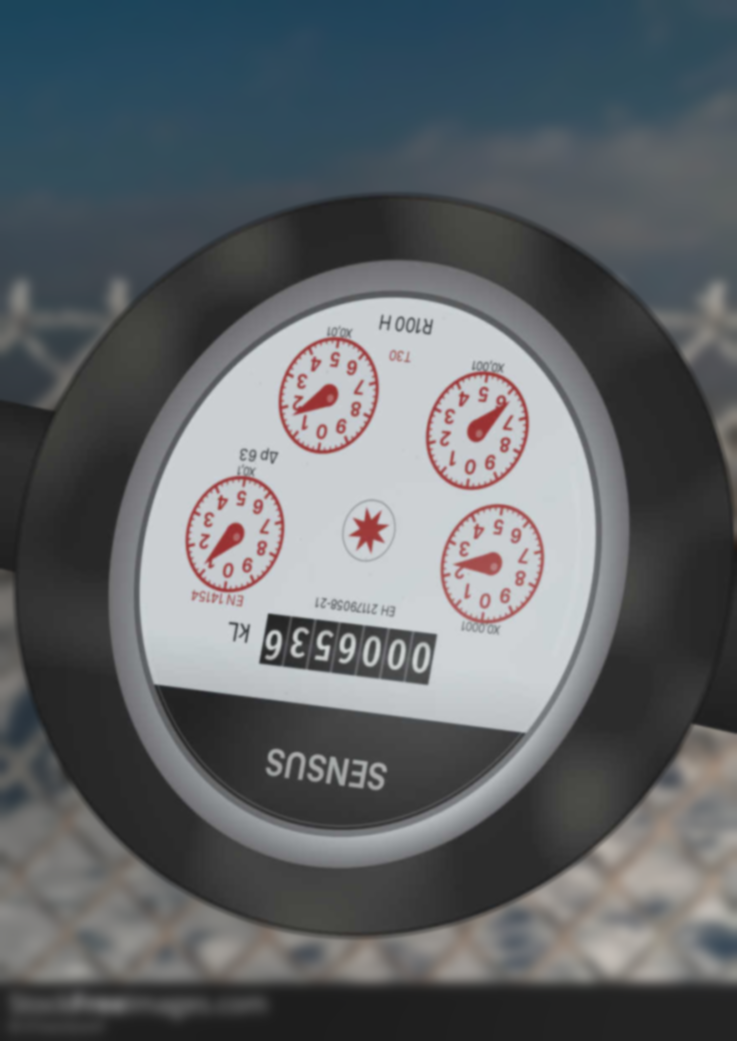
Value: kL 6536.1162
